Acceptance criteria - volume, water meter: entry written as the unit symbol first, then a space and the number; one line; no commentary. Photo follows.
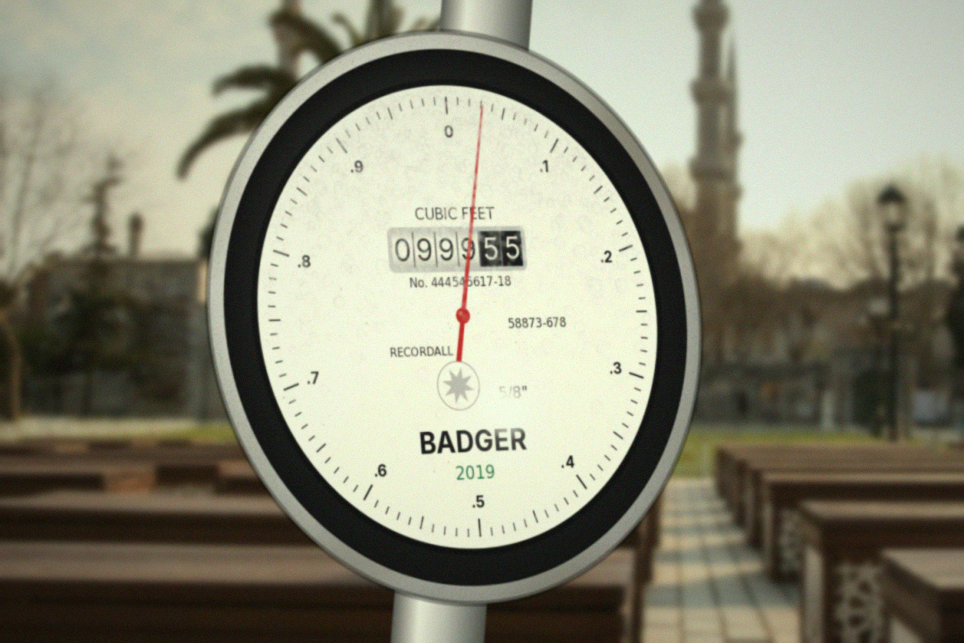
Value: ft³ 99955.03
